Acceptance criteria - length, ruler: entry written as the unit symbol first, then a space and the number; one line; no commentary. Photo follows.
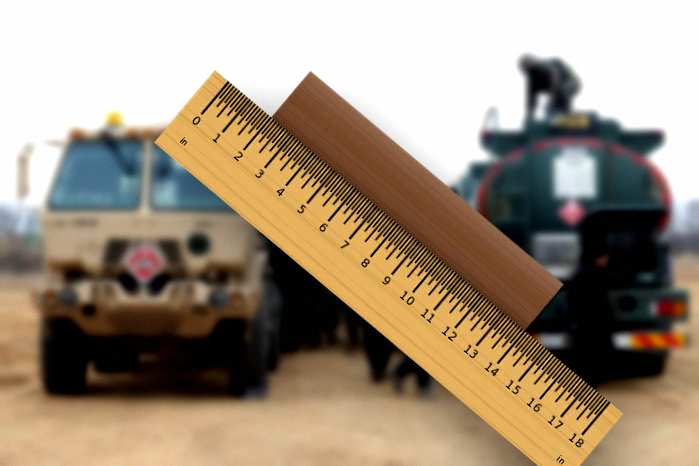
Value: in 12
